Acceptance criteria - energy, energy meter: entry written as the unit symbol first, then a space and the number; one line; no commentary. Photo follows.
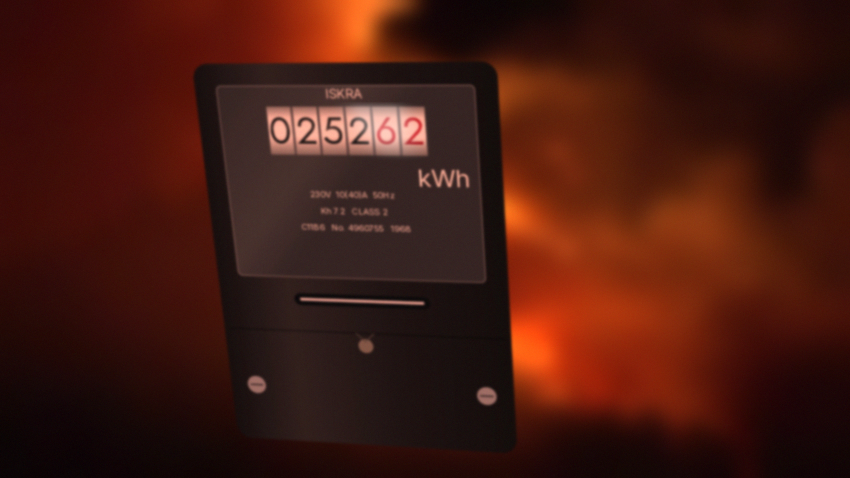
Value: kWh 252.62
